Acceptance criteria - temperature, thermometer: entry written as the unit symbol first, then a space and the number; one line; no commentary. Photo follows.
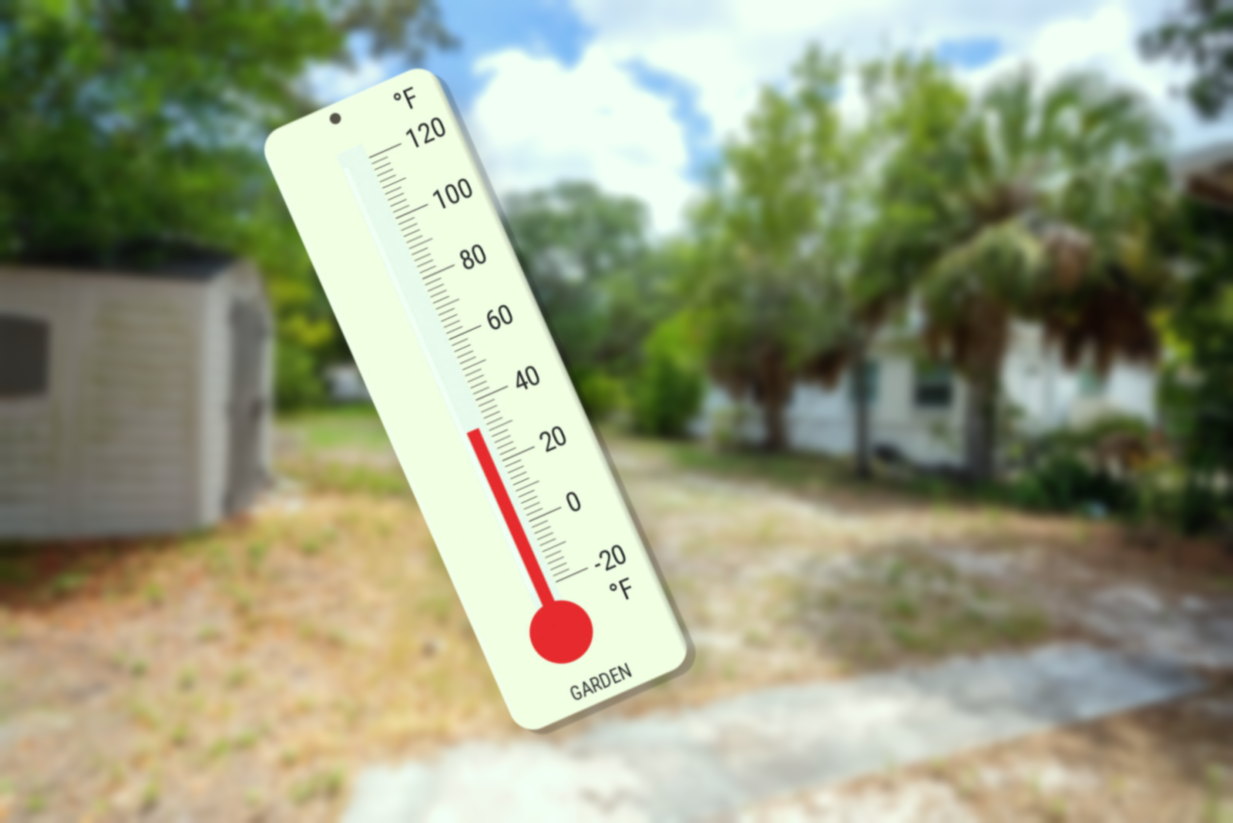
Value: °F 32
